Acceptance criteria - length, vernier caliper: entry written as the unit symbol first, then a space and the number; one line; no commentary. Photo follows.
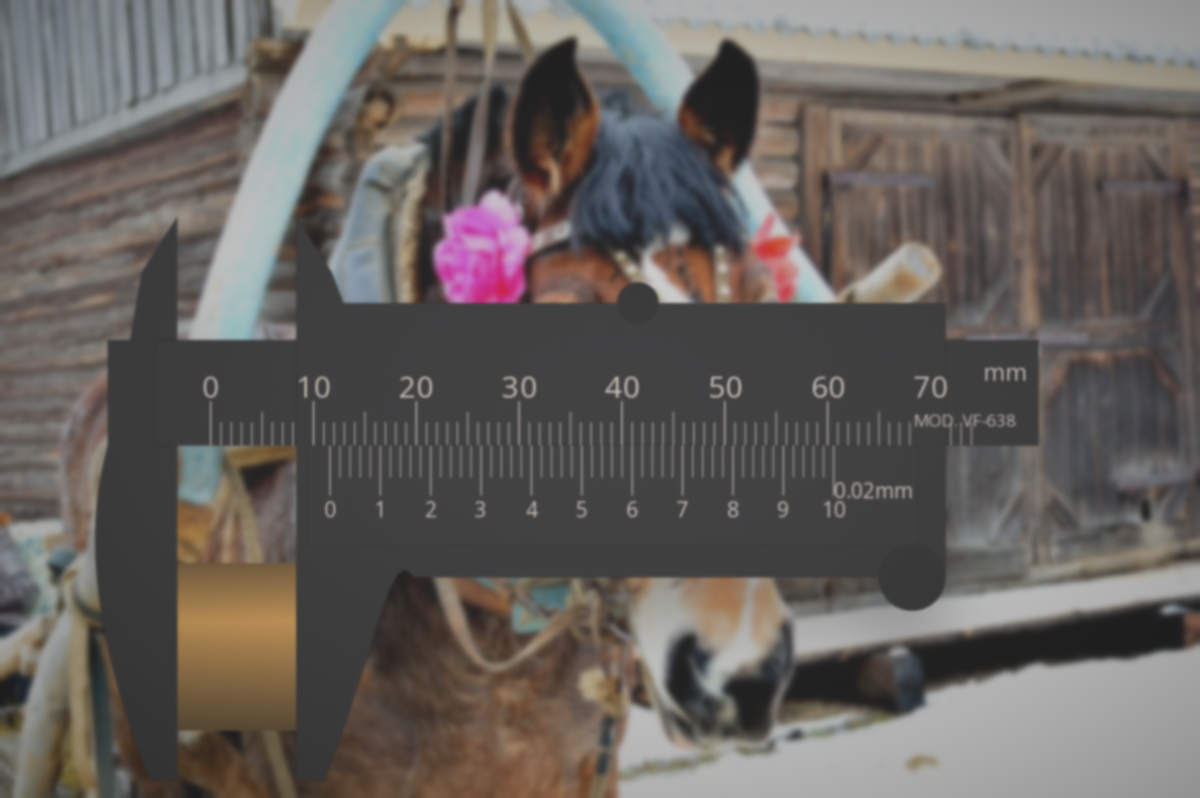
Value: mm 11.6
